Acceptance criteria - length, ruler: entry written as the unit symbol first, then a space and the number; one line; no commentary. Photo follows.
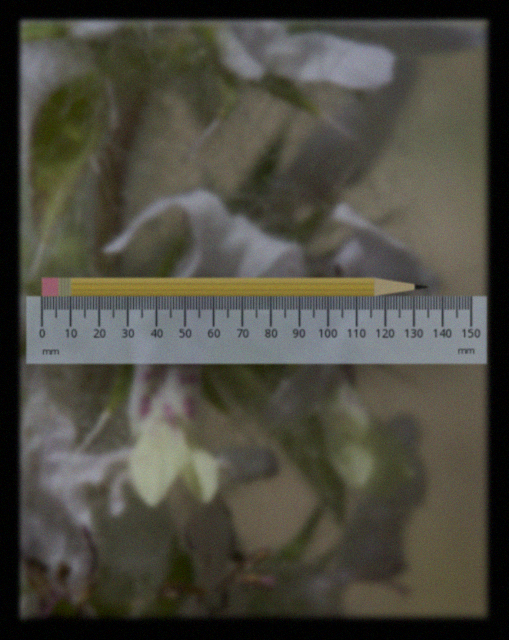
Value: mm 135
